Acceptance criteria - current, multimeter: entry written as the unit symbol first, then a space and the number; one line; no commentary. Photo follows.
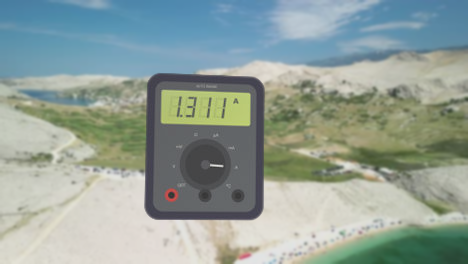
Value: A 1.311
